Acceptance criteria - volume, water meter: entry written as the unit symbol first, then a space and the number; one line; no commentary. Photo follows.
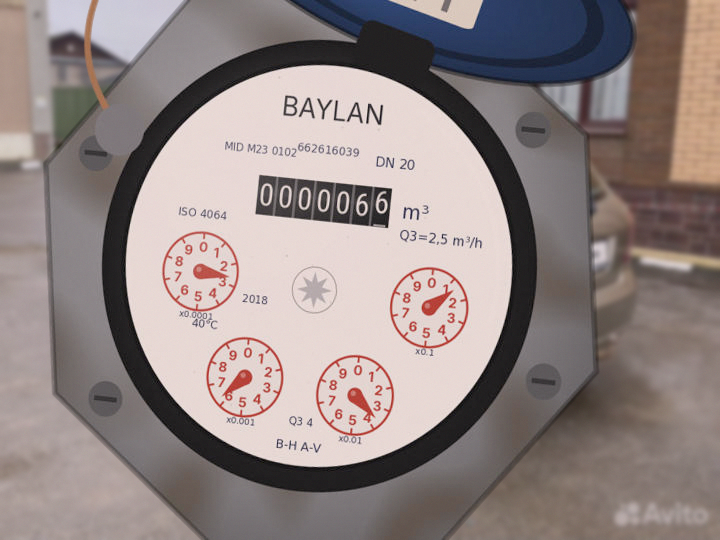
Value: m³ 66.1362
